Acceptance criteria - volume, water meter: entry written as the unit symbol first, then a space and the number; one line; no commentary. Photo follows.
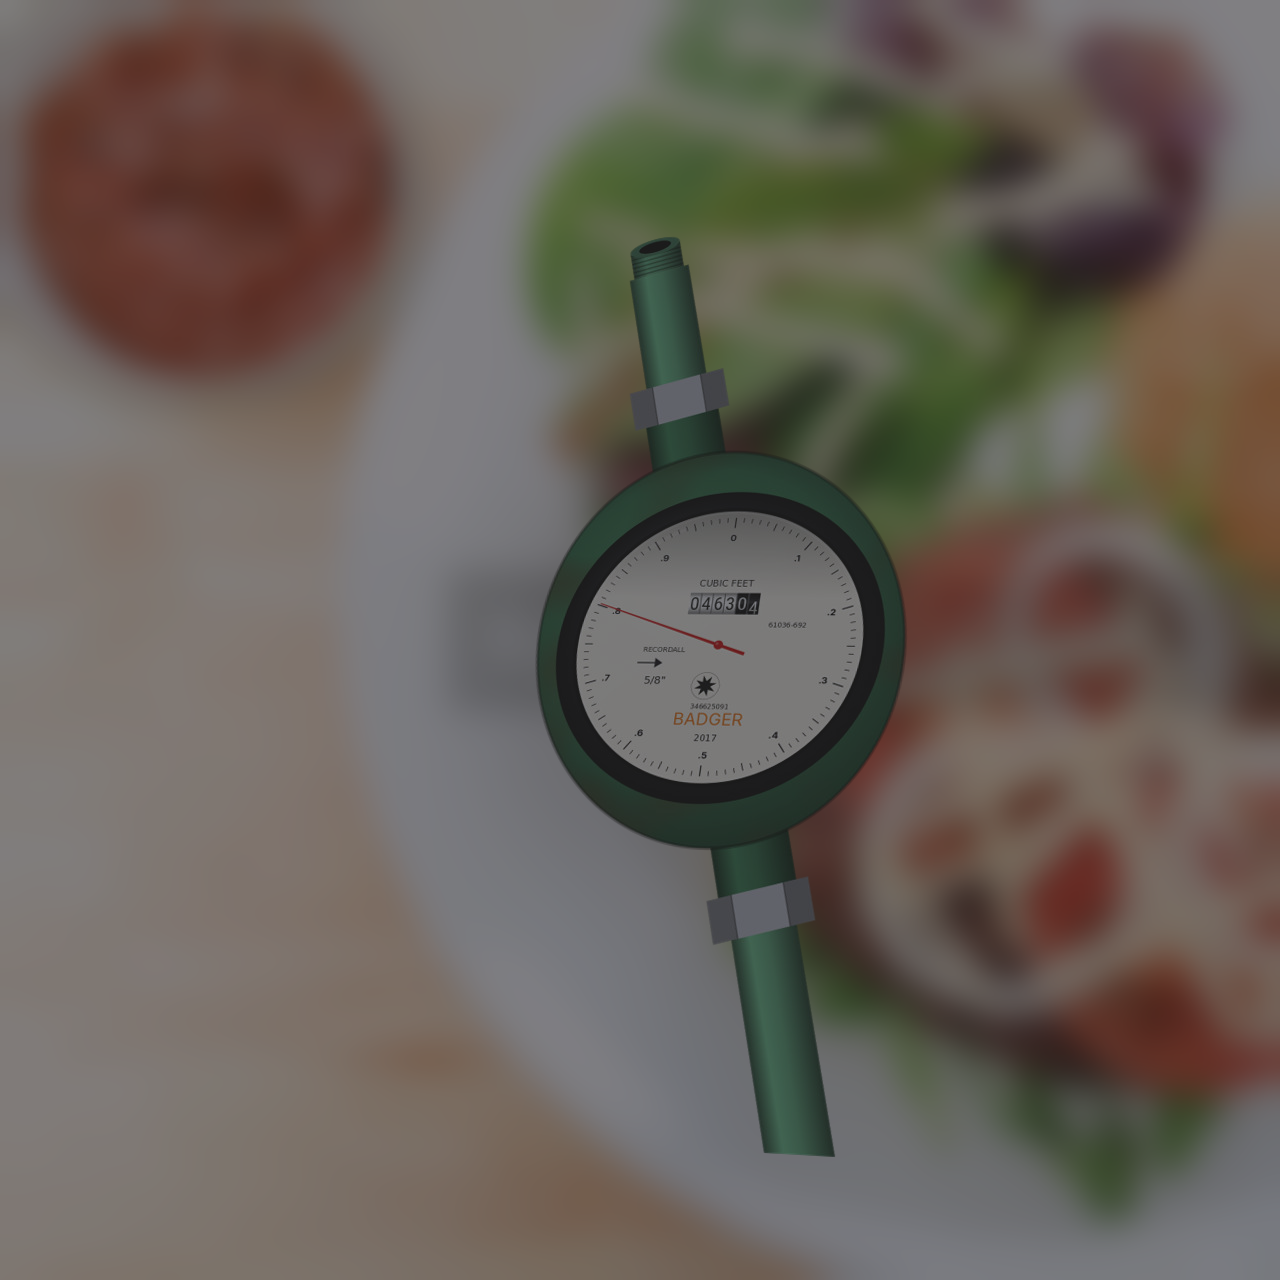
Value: ft³ 46303.80
